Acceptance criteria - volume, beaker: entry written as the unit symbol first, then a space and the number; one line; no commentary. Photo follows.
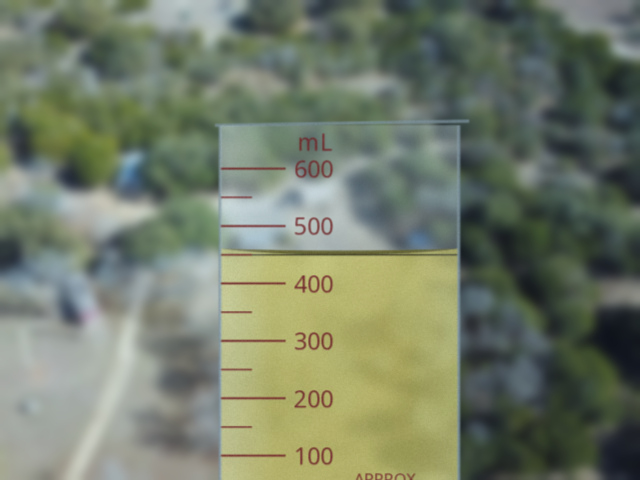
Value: mL 450
